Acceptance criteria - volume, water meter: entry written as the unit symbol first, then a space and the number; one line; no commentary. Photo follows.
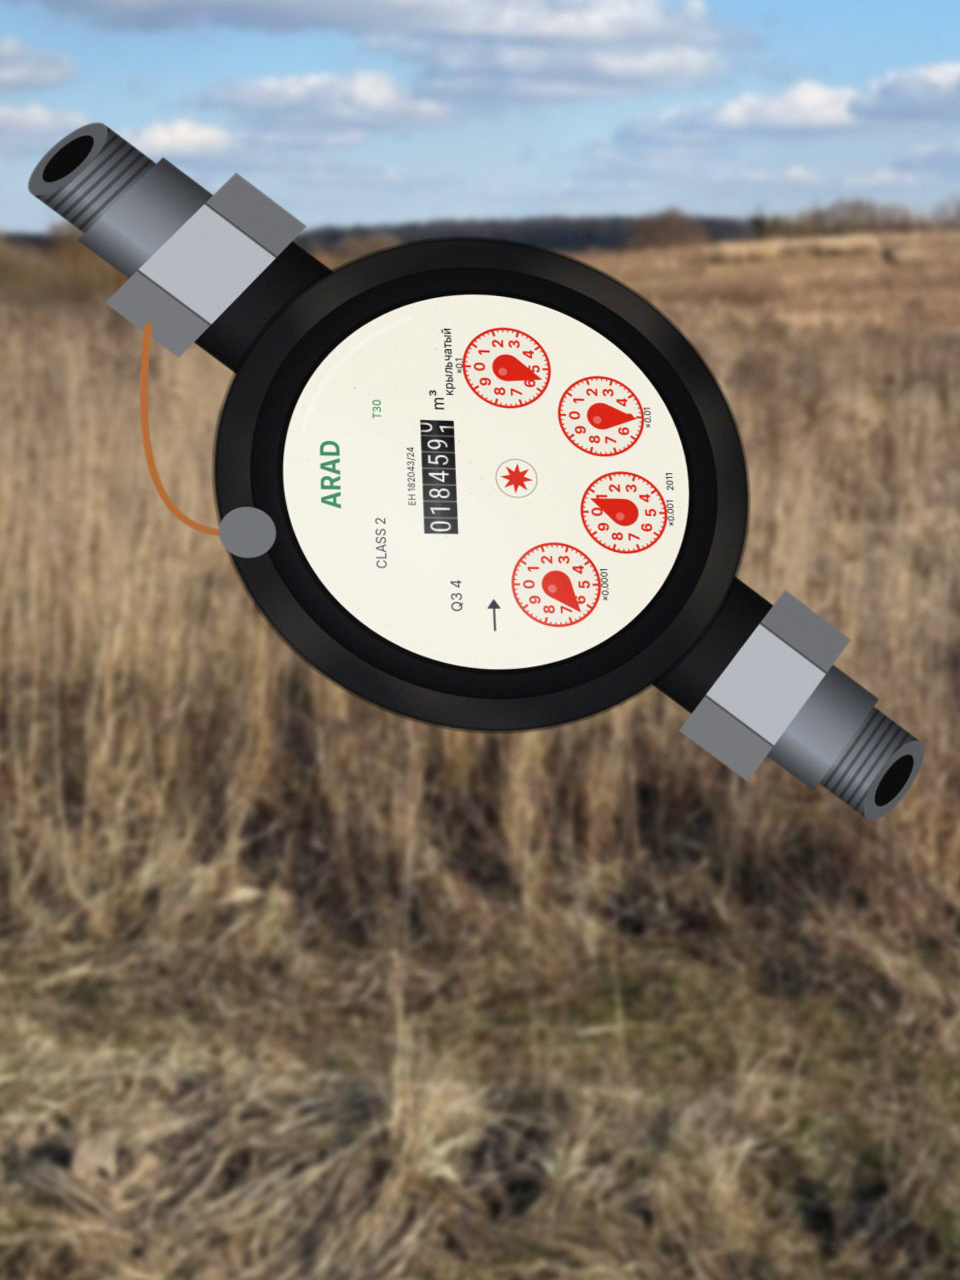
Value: m³ 184590.5506
